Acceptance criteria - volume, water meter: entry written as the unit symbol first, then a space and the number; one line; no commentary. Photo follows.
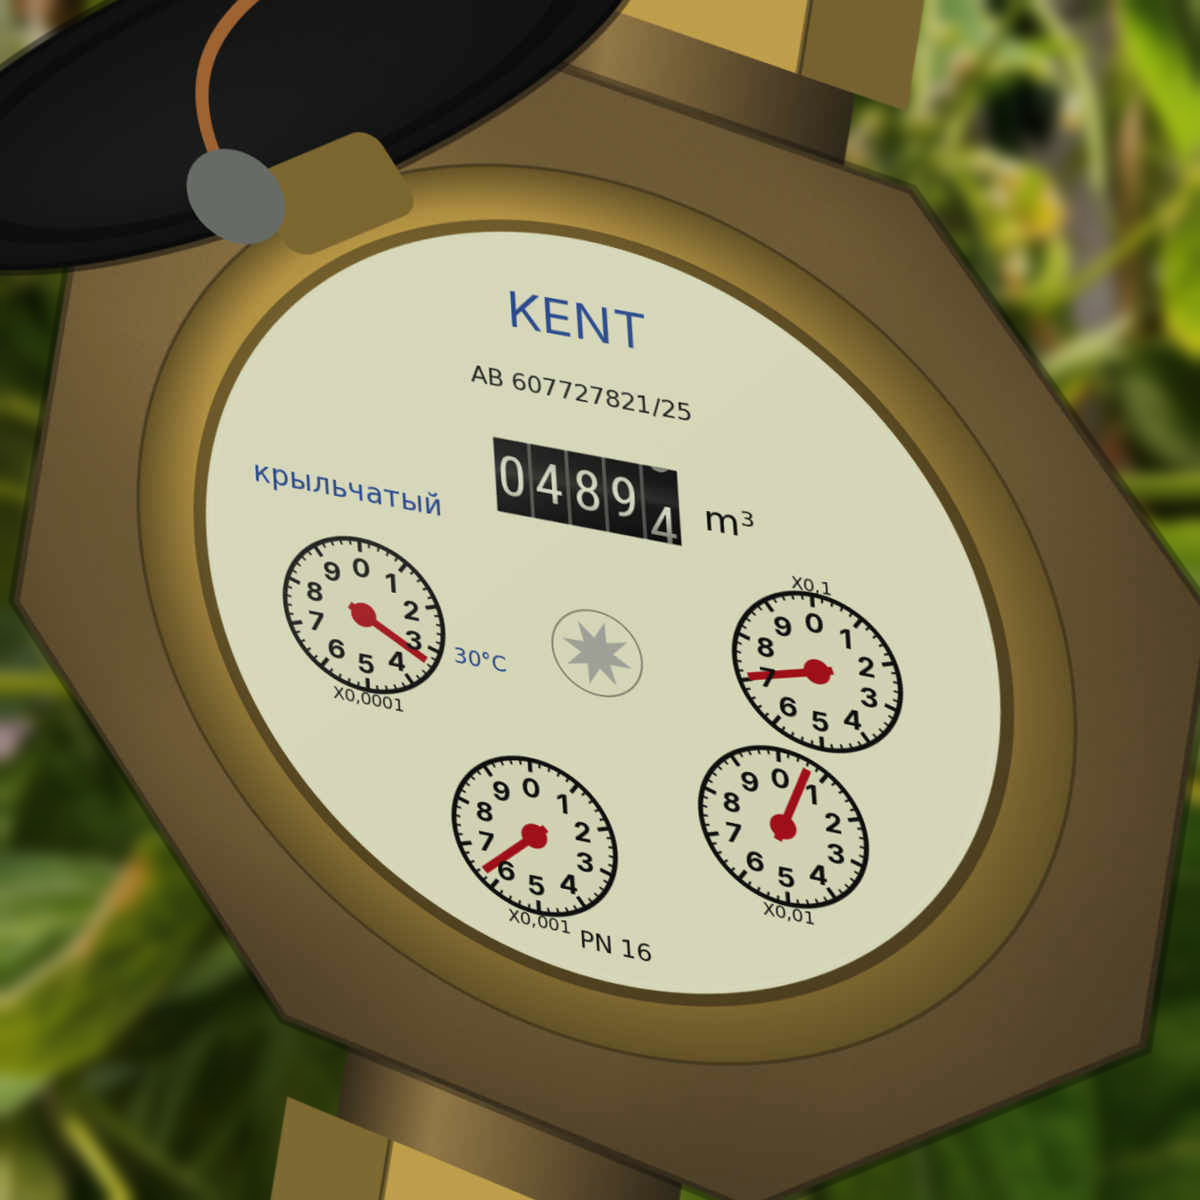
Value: m³ 4893.7063
